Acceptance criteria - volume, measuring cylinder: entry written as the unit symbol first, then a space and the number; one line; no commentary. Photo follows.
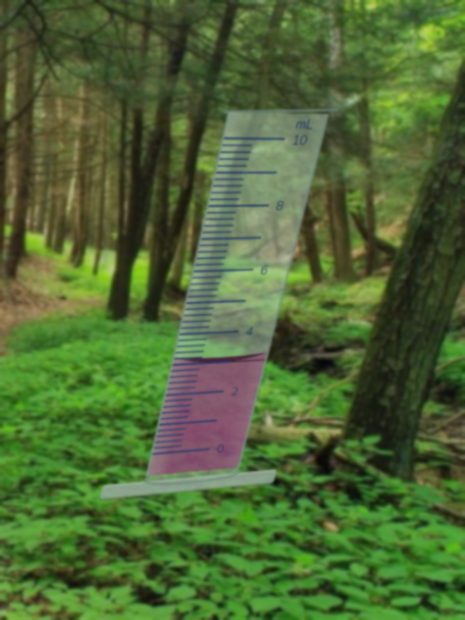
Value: mL 3
